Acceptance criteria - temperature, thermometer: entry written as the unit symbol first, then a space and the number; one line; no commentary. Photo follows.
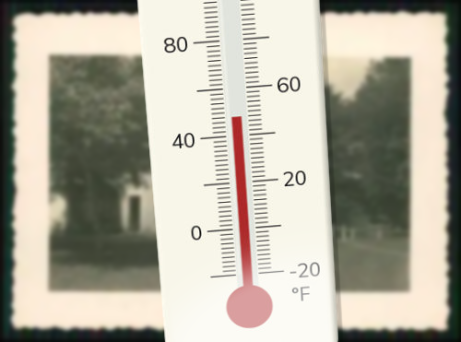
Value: °F 48
